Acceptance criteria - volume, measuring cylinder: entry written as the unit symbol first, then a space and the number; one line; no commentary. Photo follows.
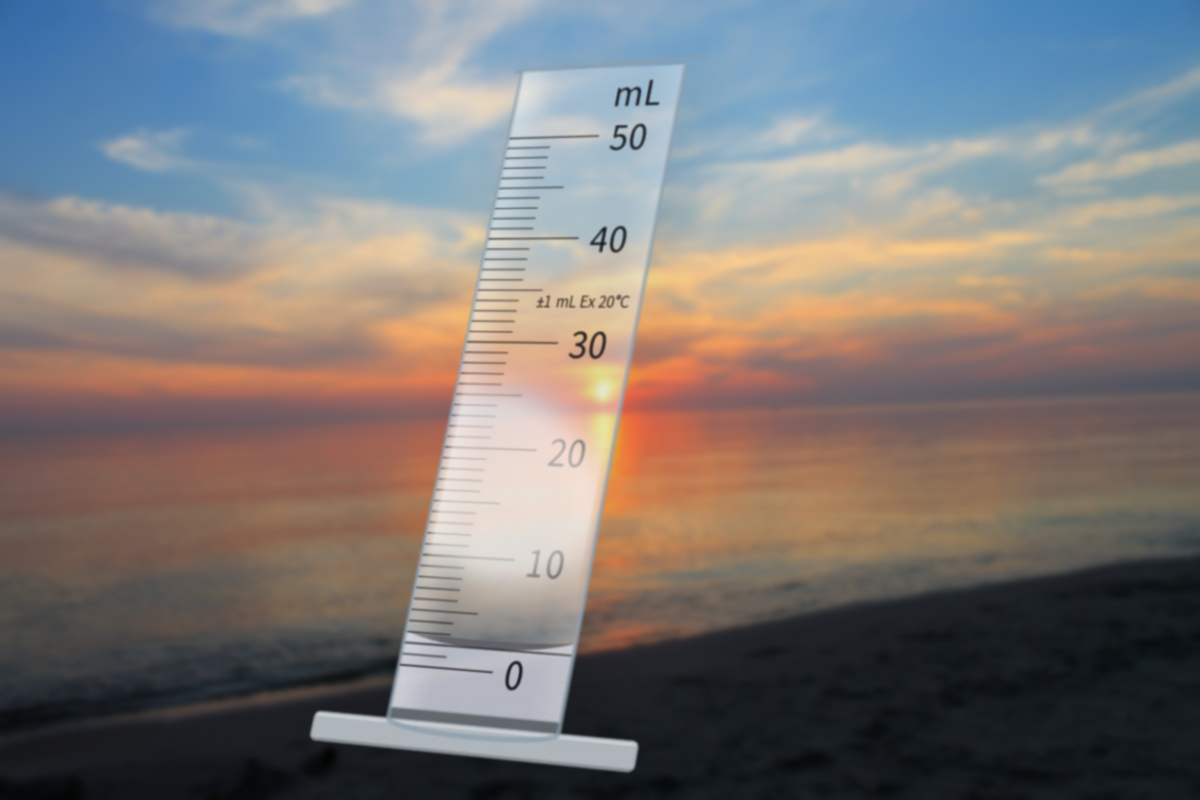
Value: mL 2
